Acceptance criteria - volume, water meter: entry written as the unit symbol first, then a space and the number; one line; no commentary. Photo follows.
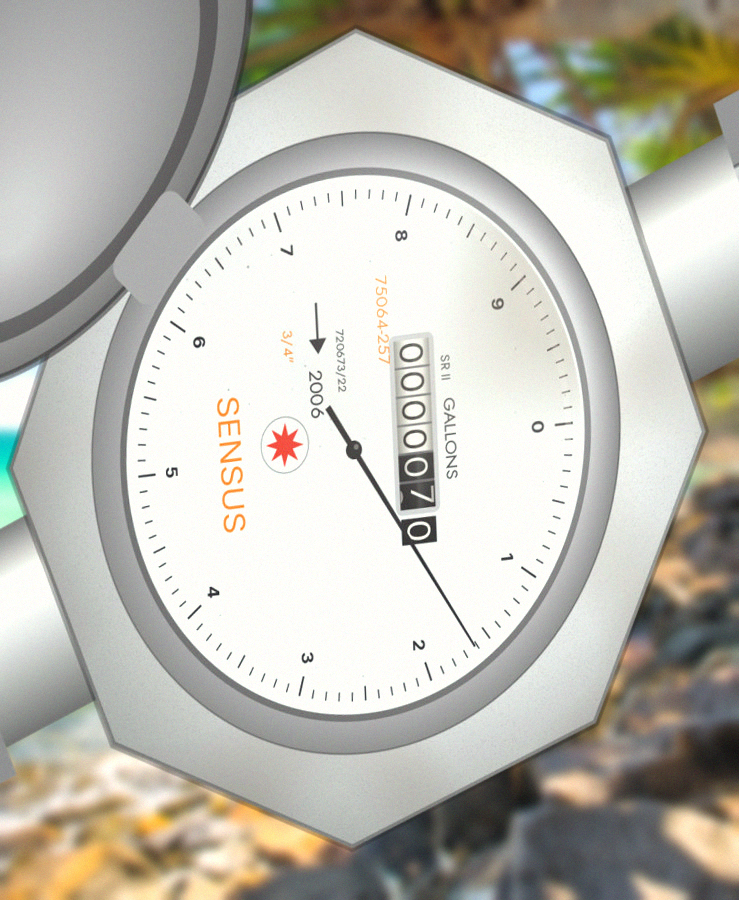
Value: gal 71.6
